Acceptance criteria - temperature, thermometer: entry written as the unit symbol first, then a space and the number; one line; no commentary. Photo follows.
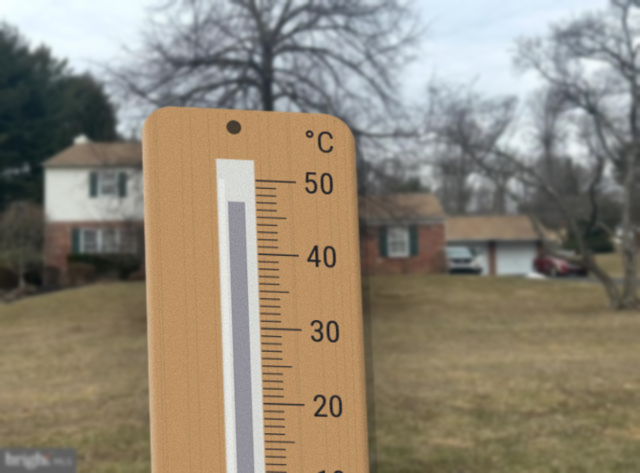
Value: °C 47
